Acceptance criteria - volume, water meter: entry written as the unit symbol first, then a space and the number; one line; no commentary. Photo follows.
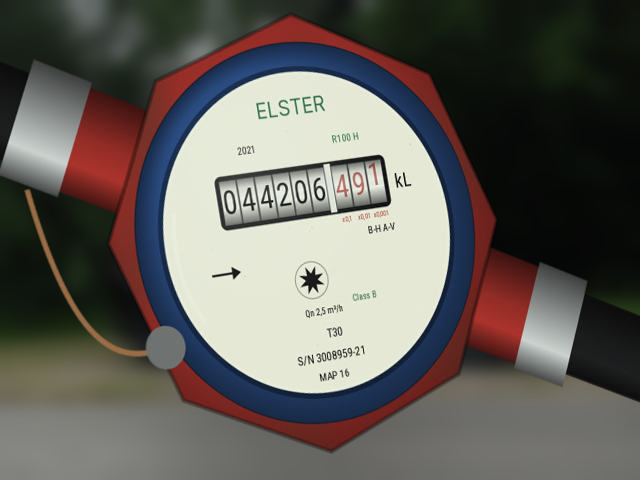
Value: kL 44206.491
